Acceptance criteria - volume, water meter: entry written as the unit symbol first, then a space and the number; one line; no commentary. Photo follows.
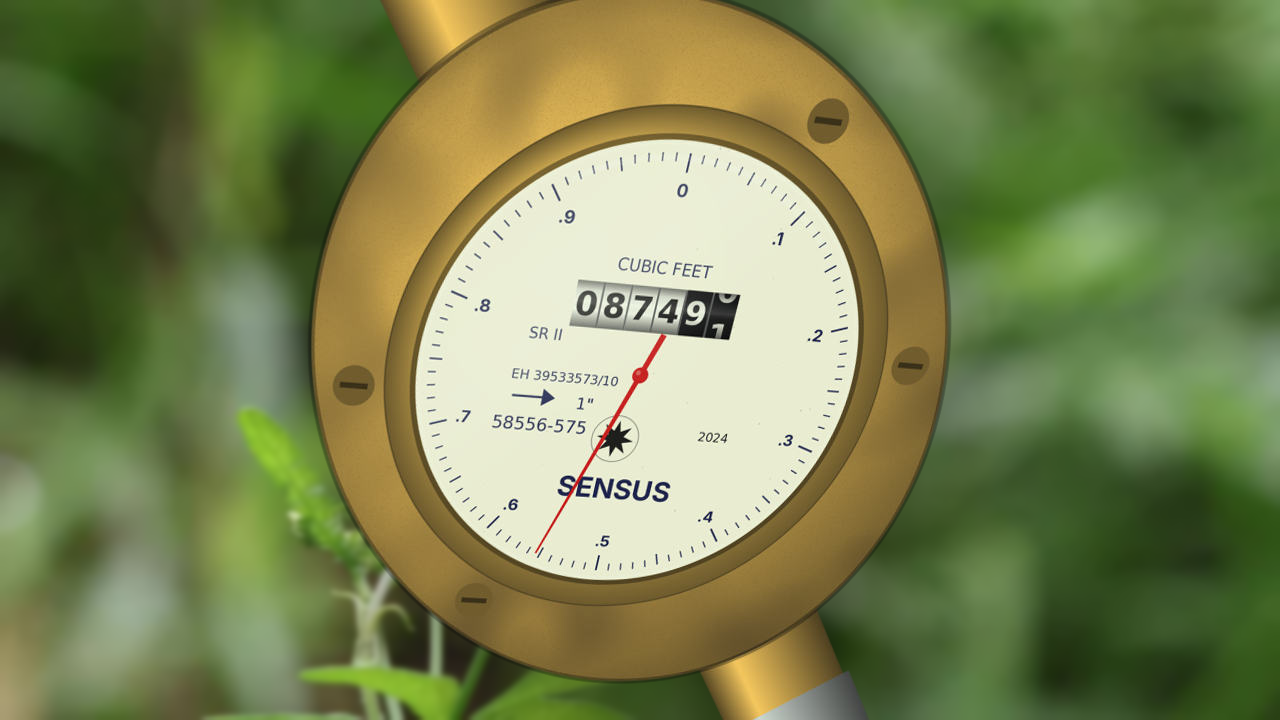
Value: ft³ 87490.55
